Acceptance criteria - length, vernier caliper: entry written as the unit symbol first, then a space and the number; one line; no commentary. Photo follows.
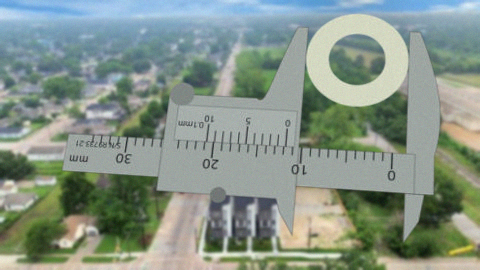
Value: mm 11.8
